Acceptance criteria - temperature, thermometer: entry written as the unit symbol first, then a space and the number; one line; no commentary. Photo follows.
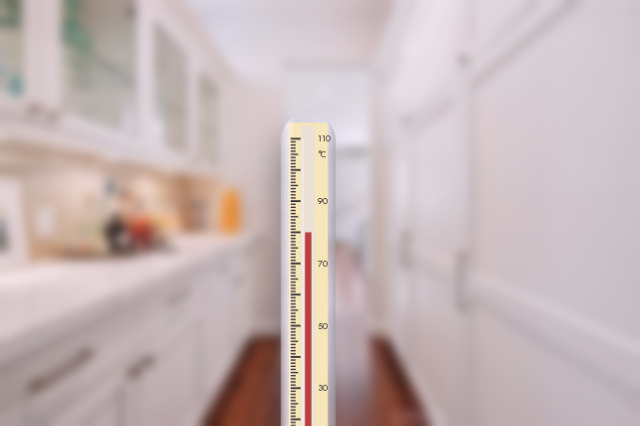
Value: °C 80
